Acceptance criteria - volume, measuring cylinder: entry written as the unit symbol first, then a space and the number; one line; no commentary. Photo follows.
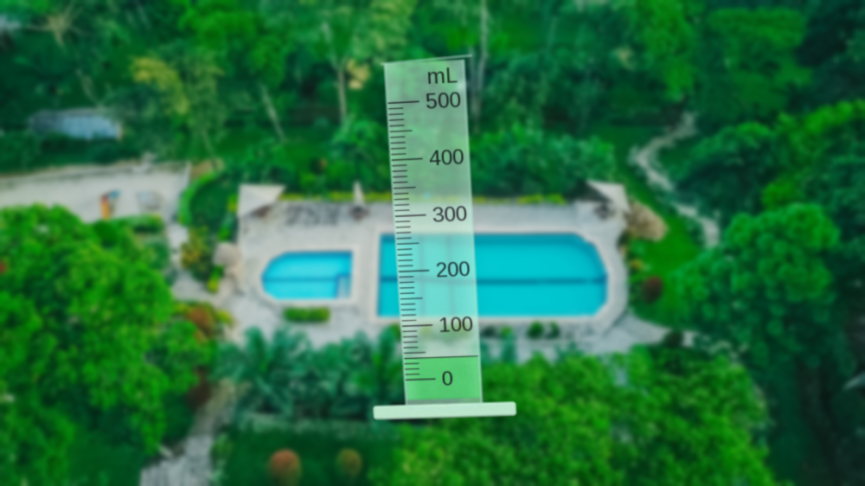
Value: mL 40
